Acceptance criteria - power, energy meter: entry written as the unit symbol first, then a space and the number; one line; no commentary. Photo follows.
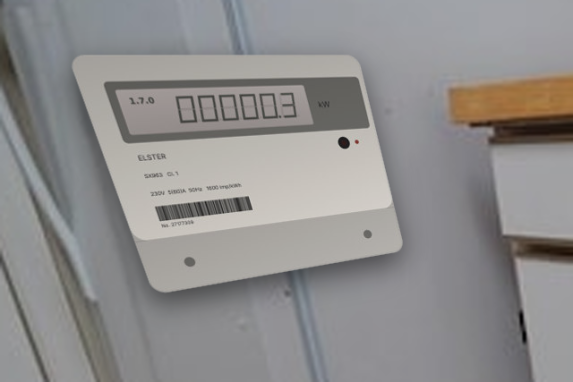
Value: kW 0.3
